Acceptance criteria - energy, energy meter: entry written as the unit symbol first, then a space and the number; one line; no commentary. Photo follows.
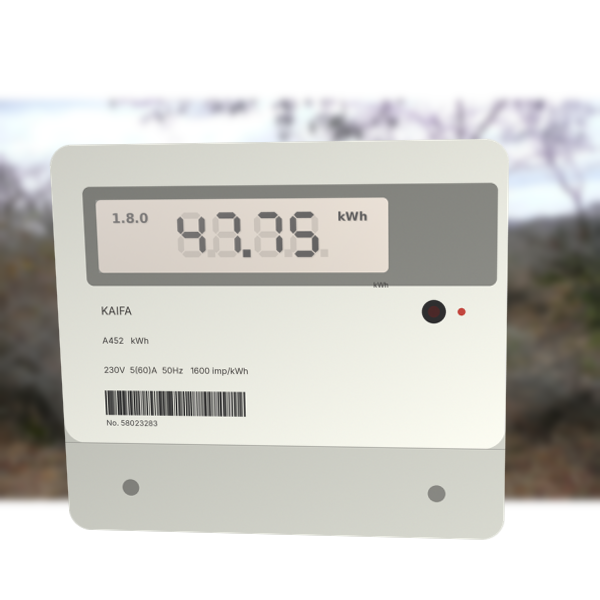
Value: kWh 47.75
